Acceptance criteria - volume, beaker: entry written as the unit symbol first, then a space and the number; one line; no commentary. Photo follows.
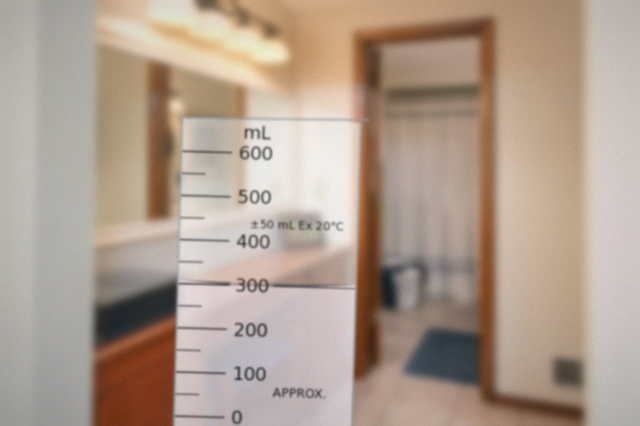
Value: mL 300
